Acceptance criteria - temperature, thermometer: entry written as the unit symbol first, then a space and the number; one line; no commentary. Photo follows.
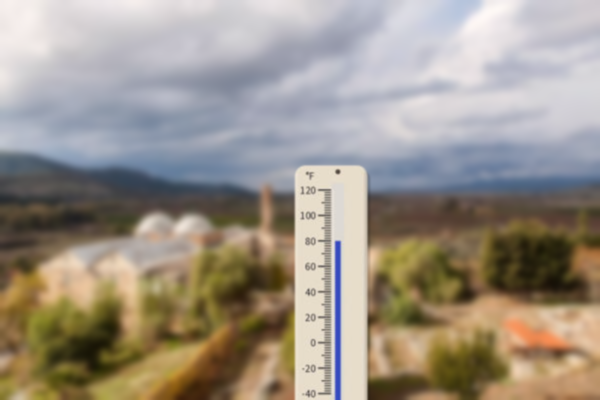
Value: °F 80
